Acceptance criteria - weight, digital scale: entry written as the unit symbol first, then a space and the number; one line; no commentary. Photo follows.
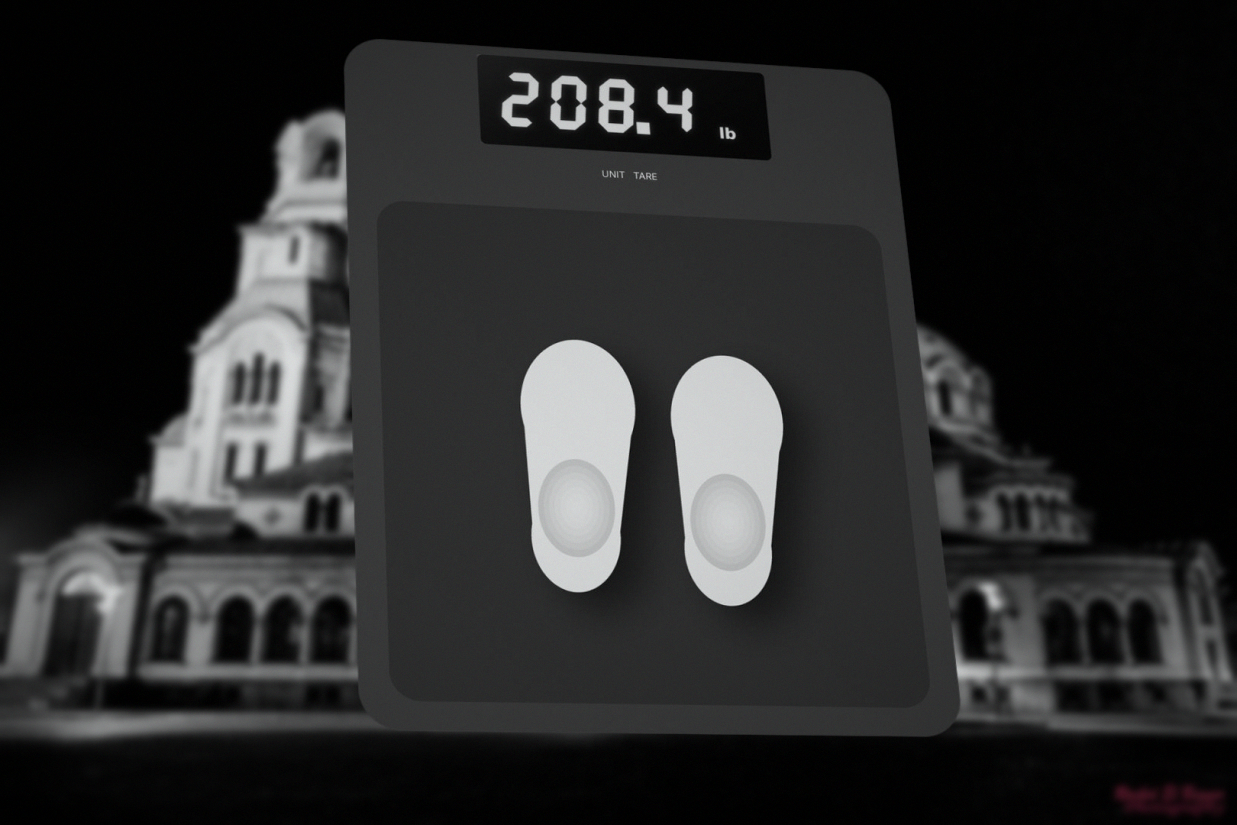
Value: lb 208.4
